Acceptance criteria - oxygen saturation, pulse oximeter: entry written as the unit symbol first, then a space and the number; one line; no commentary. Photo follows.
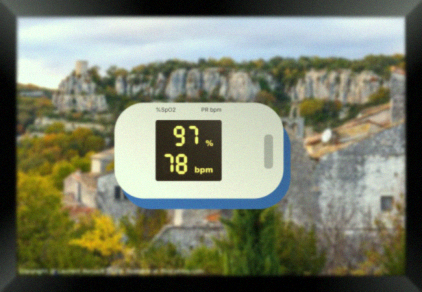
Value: % 97
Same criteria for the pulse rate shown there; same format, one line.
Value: bpm 78
